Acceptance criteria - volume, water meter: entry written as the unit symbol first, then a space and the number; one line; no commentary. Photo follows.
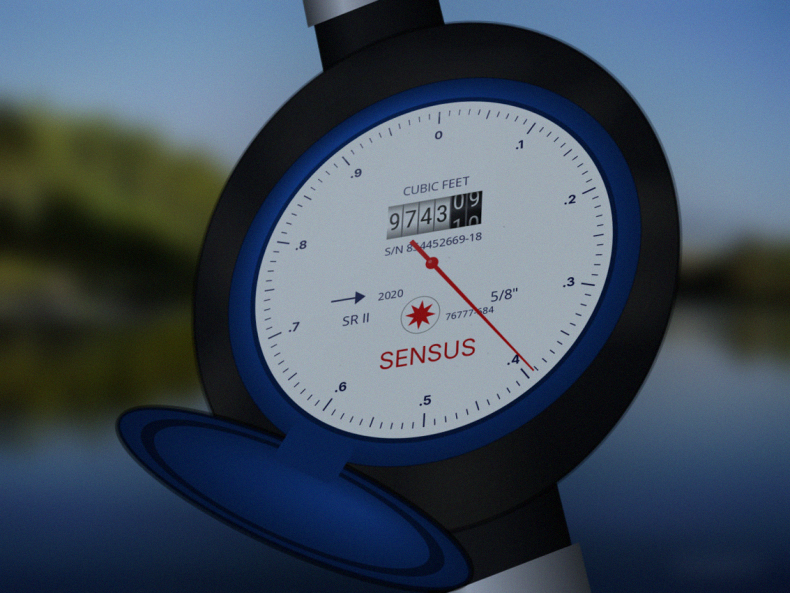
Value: ft³ 974309.39
